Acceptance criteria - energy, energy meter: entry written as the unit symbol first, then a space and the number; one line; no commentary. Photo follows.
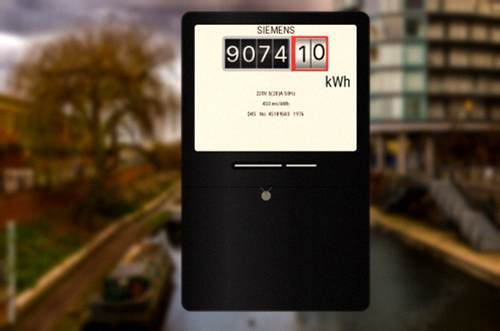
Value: kWh 9074.10
